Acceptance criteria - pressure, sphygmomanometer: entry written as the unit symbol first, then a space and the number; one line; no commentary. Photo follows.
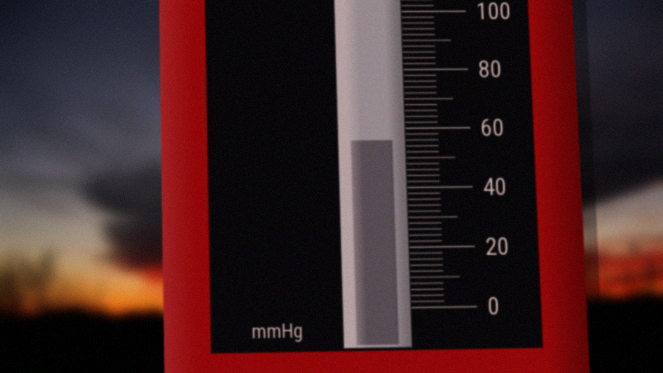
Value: mmHg 56
